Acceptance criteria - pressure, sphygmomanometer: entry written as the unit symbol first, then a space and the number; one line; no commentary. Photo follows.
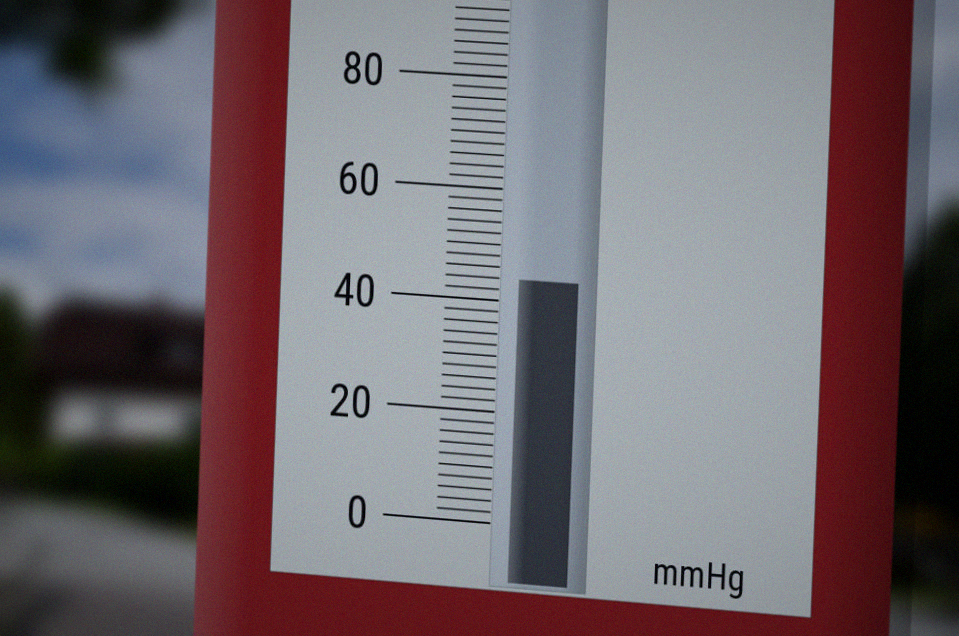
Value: mmHg 44
